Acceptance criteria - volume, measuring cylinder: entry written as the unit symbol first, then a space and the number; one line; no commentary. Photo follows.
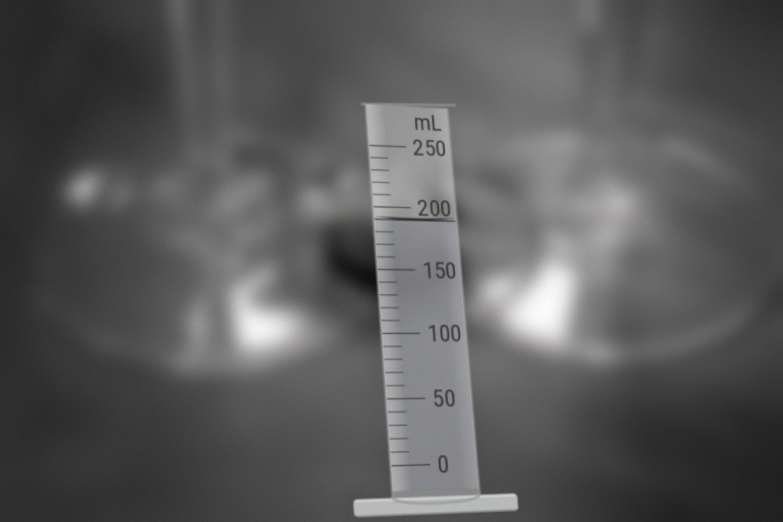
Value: mL 190
